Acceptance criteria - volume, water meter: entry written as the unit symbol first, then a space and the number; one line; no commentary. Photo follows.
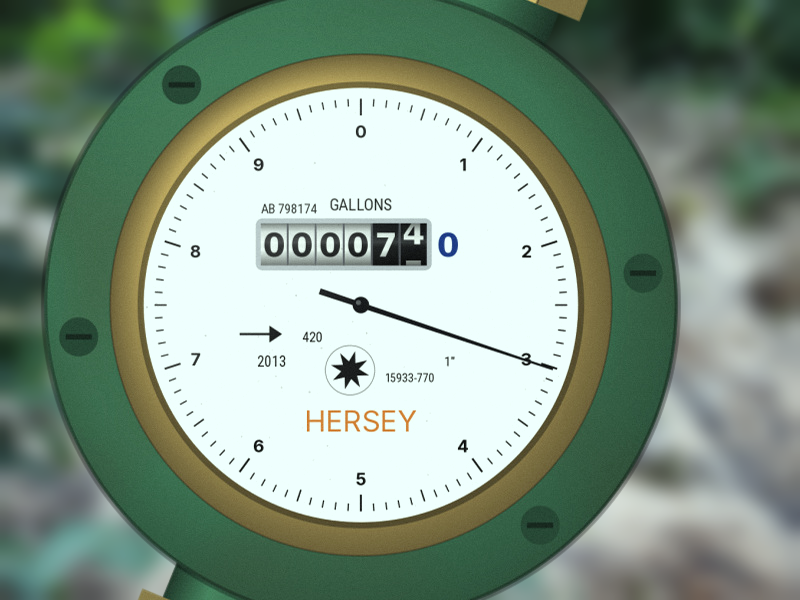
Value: gal 743.0
